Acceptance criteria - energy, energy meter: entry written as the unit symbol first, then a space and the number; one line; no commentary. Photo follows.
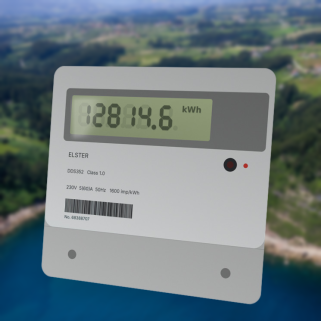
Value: kWh 12814.6
